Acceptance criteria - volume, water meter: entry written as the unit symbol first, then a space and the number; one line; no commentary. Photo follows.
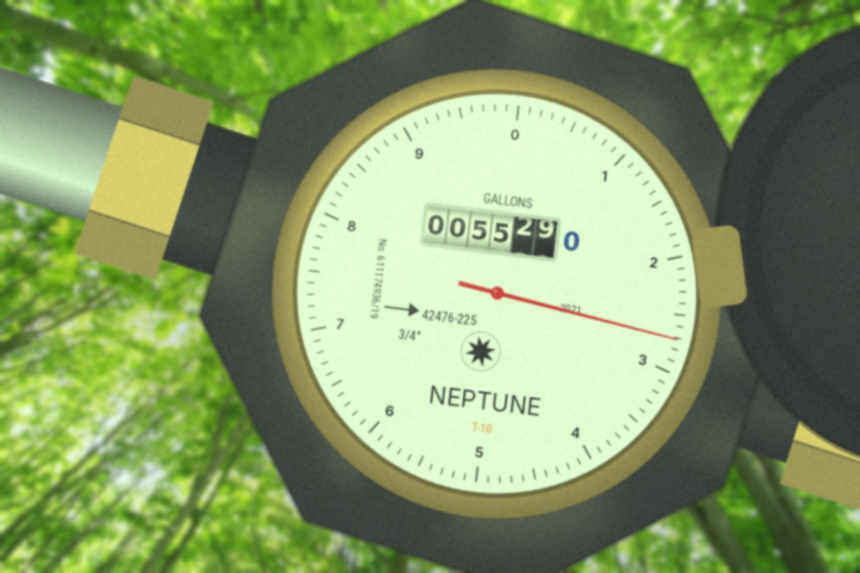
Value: gal 55292.7
